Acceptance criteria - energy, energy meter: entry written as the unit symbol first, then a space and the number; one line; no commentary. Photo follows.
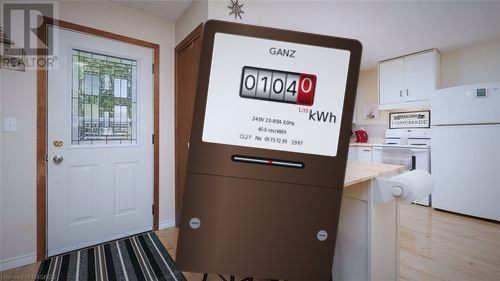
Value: kWh 104.0
